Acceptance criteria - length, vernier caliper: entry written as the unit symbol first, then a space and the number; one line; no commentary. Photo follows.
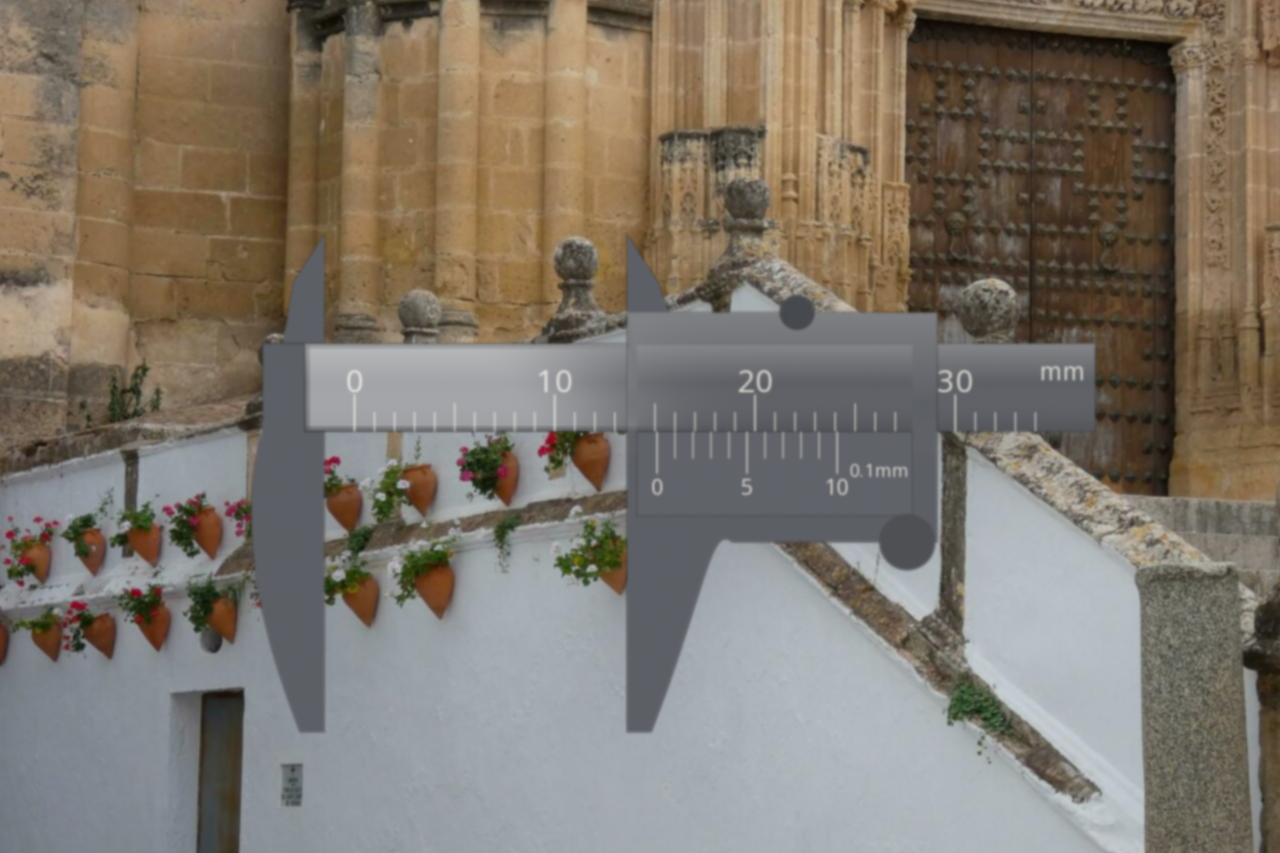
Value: mm 15.1
